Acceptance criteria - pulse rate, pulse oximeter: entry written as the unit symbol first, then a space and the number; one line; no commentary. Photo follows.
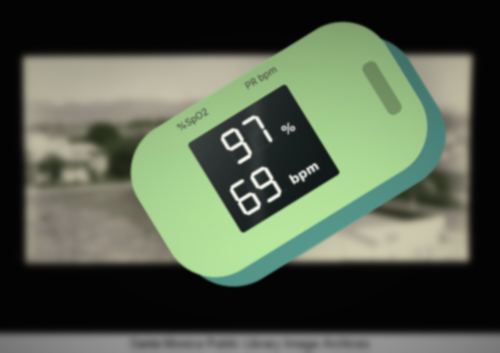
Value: bpm 69
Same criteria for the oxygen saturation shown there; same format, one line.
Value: % 97
